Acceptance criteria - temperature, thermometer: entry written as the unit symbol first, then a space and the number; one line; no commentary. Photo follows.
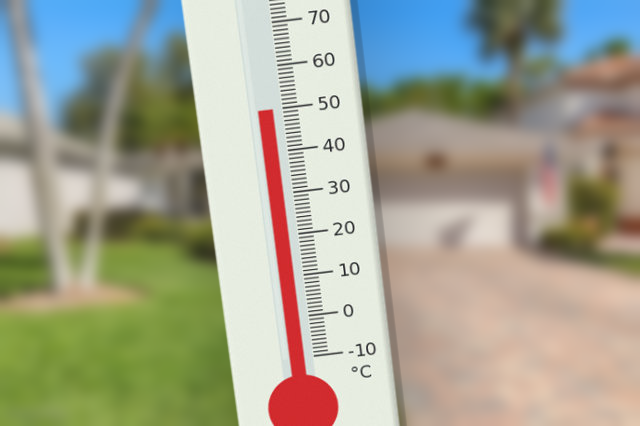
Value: °C 50
